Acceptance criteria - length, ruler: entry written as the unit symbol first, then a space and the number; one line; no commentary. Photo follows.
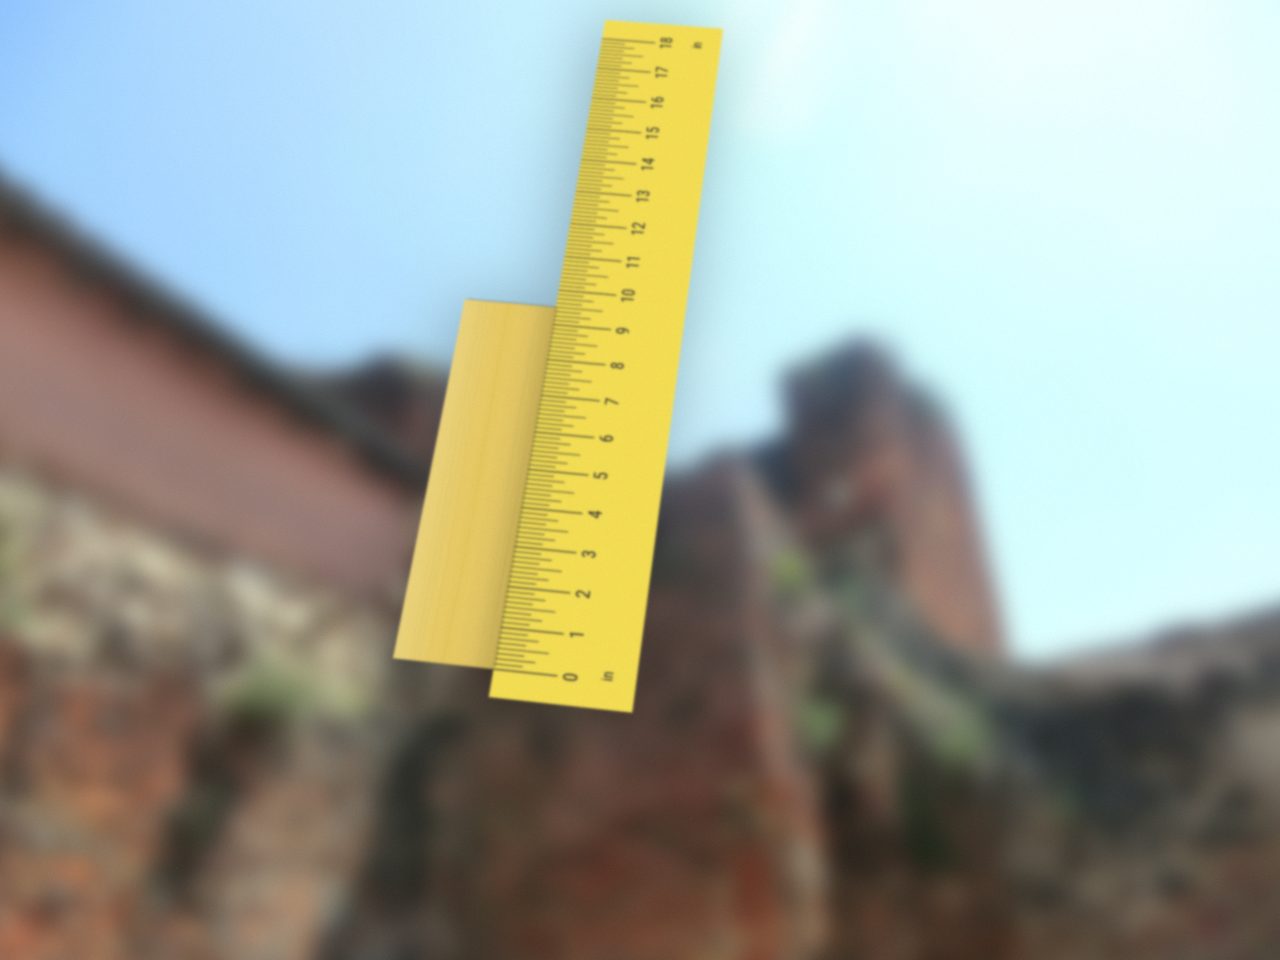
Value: in 9.5
